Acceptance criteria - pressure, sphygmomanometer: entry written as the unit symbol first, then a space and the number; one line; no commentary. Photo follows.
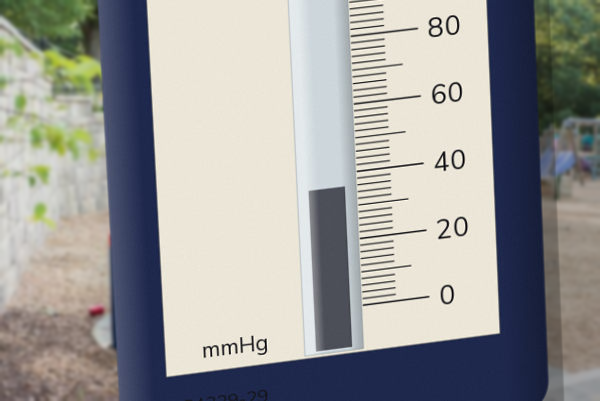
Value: mmHg 36
